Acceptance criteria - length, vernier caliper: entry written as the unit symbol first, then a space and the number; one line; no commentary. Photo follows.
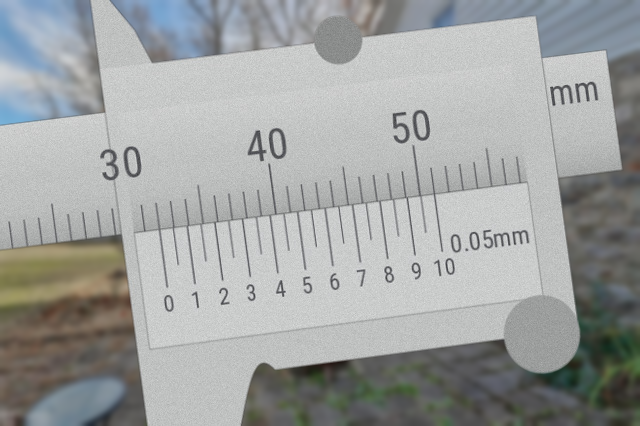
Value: mm 32.0
